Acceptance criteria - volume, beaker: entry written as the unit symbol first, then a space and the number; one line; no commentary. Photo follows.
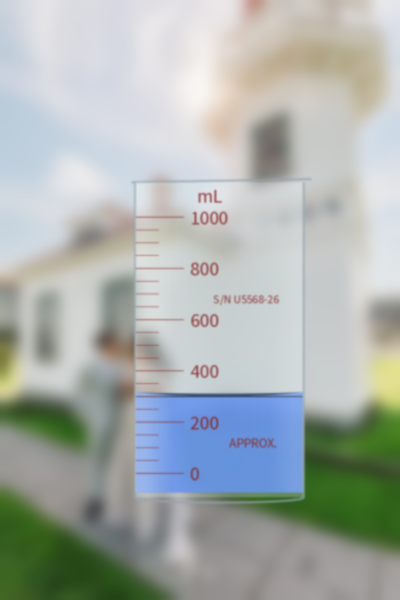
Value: mL 300
